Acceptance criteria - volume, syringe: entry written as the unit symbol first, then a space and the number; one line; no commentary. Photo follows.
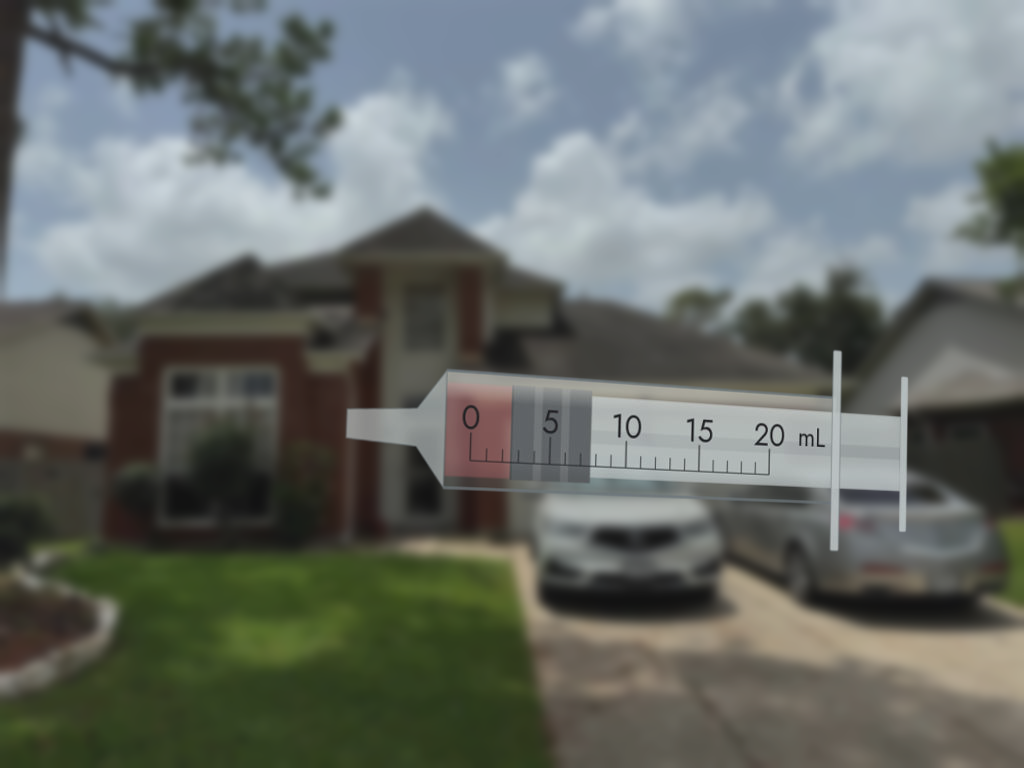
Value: mL 2.5
